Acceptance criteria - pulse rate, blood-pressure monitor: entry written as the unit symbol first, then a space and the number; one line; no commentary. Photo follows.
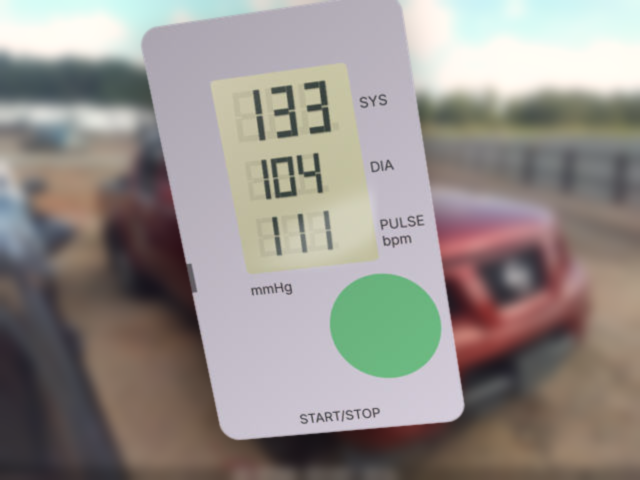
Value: bpm 111
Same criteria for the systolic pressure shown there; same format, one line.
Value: mmHg 133
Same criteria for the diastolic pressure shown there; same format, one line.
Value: mmHg 104
